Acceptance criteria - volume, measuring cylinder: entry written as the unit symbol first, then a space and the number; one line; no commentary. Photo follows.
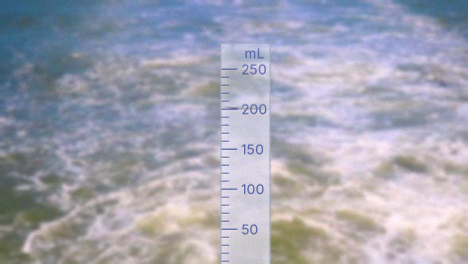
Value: mL 200
